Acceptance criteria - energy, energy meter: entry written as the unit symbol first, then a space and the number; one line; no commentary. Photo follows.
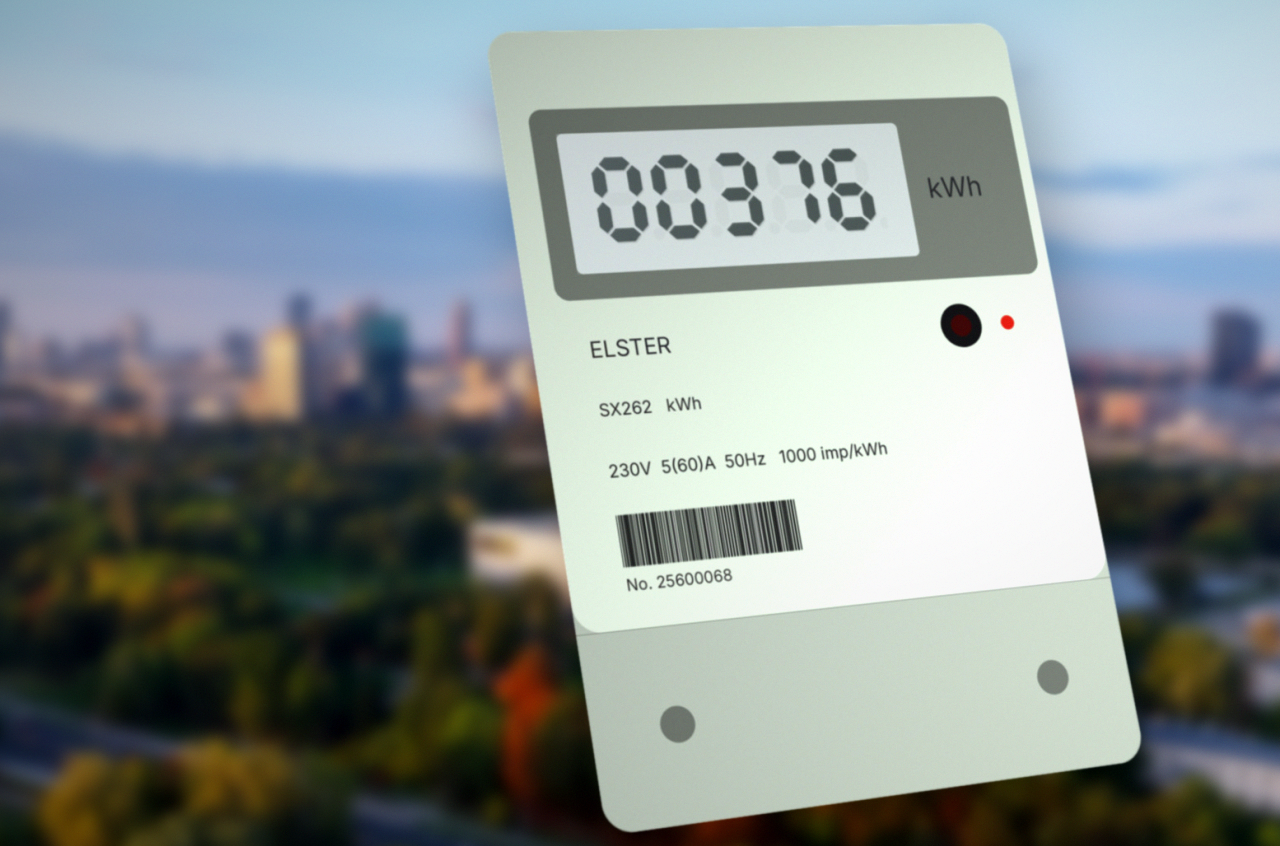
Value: kWh 376
